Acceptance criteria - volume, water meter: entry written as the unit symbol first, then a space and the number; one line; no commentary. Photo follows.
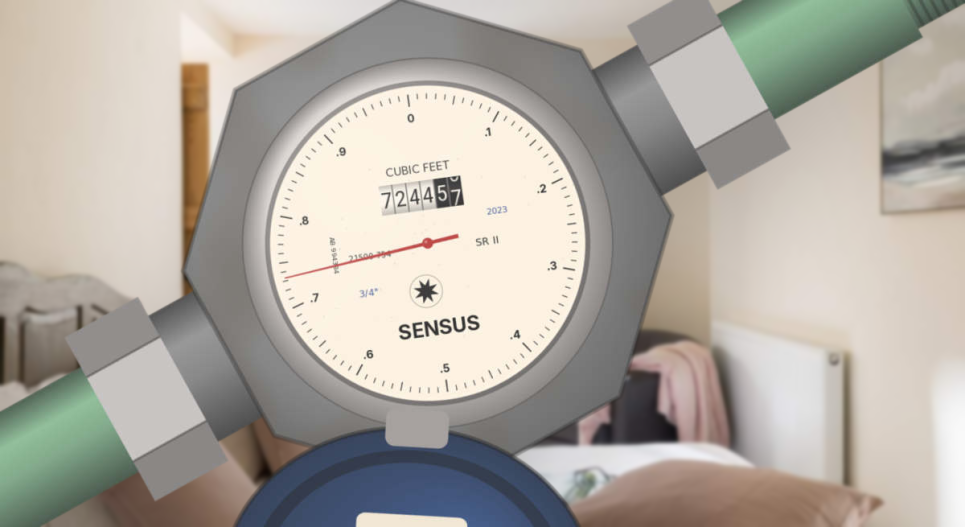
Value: ft³ 724456.73
